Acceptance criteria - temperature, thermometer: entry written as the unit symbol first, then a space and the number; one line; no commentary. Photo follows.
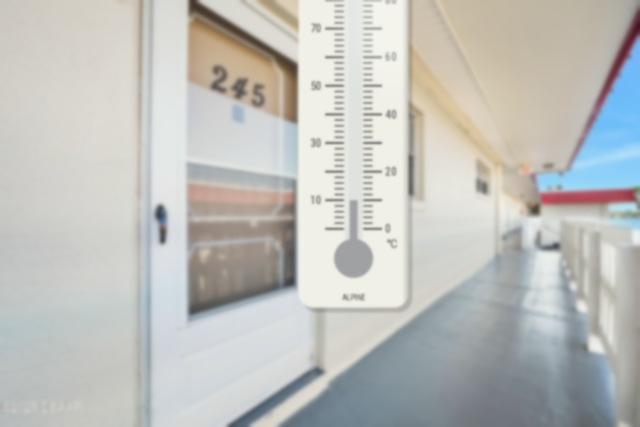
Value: °C 10
